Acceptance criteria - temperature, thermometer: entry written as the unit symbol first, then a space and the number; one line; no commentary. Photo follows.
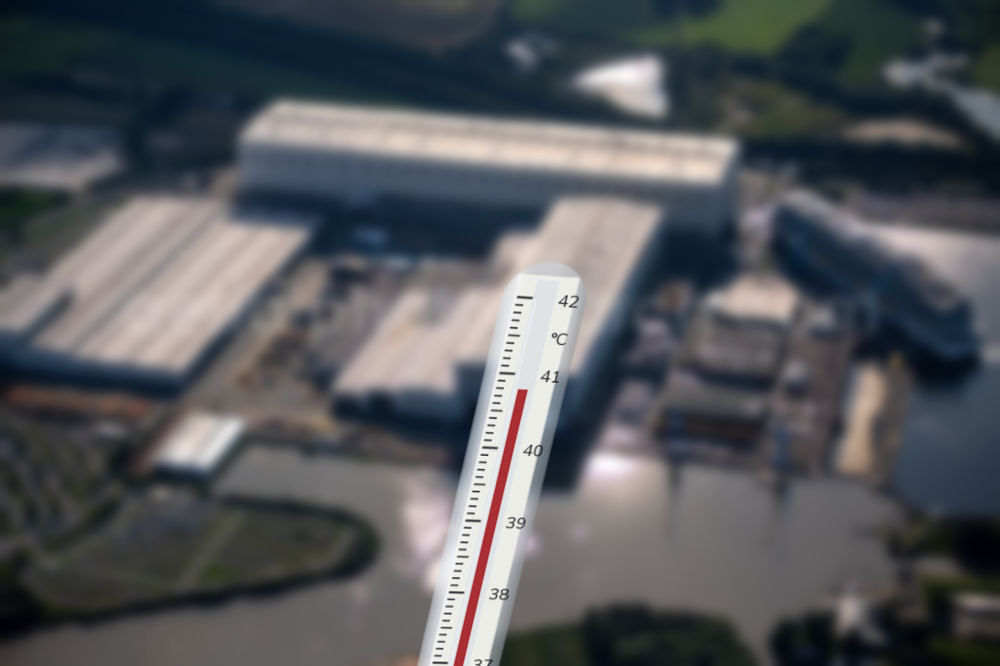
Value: °C 40.8
